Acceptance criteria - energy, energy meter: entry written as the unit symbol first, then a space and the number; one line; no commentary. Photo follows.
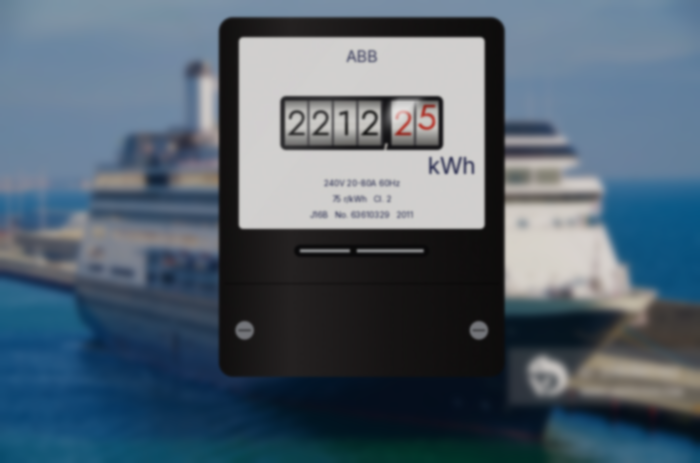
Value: kWh 2212.25
